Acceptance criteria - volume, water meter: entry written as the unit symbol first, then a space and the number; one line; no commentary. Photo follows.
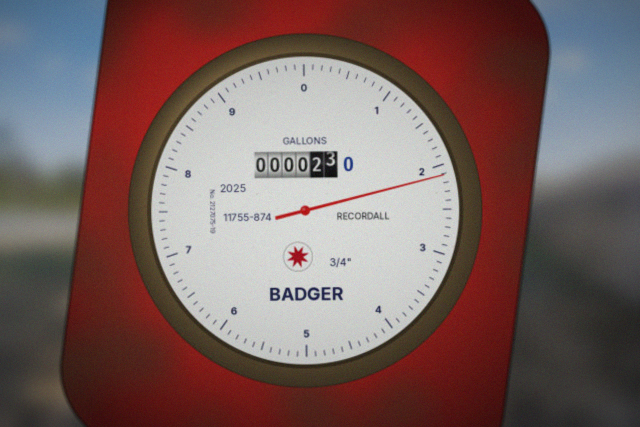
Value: gal 232.1
